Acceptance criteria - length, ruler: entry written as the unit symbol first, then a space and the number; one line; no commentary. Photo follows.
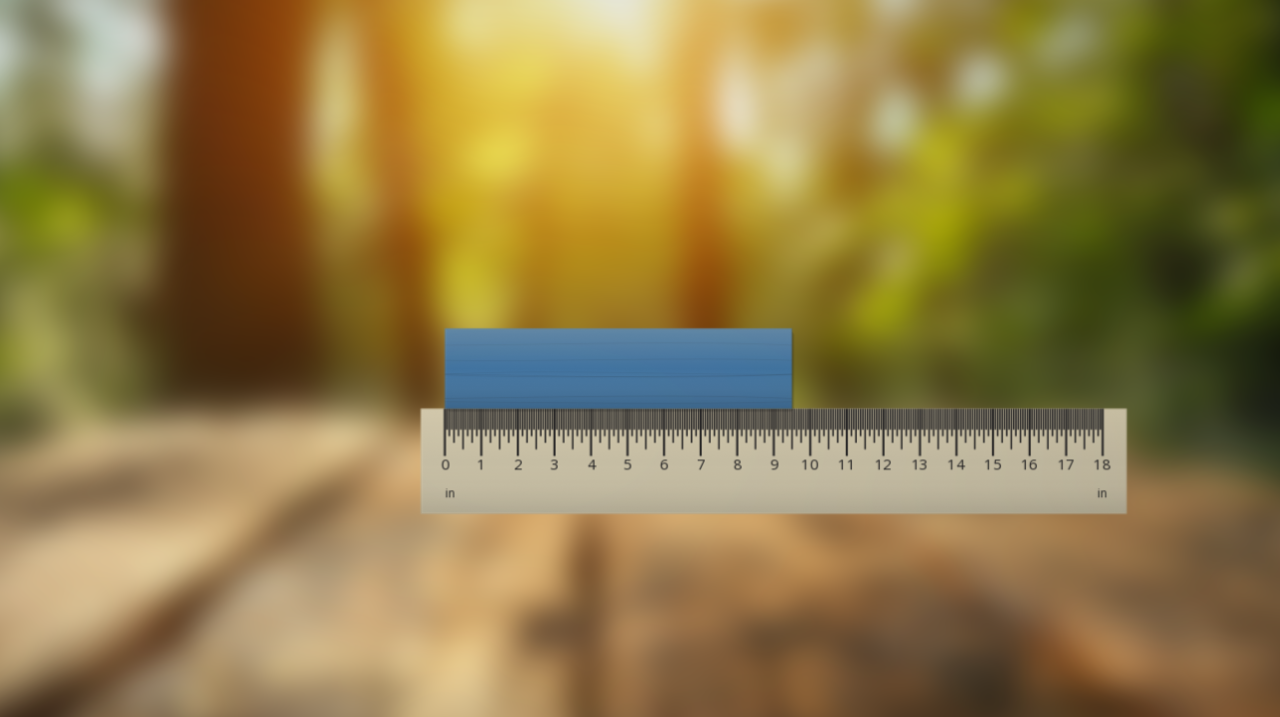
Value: in 9.5
